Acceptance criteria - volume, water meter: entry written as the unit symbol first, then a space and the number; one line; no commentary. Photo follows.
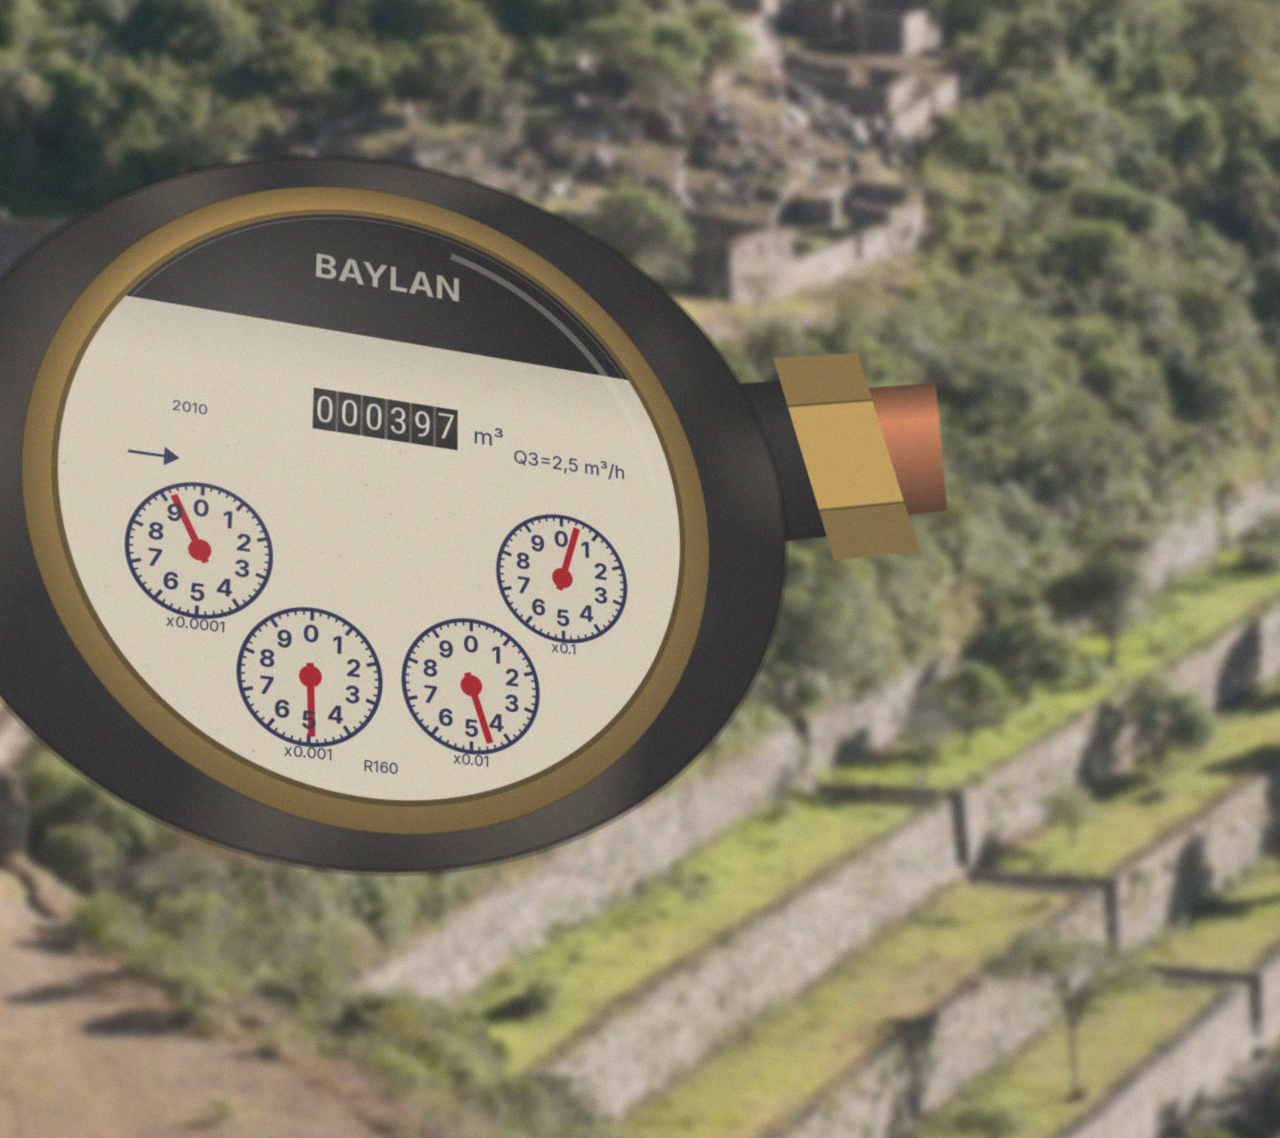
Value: m³ 397.0449
